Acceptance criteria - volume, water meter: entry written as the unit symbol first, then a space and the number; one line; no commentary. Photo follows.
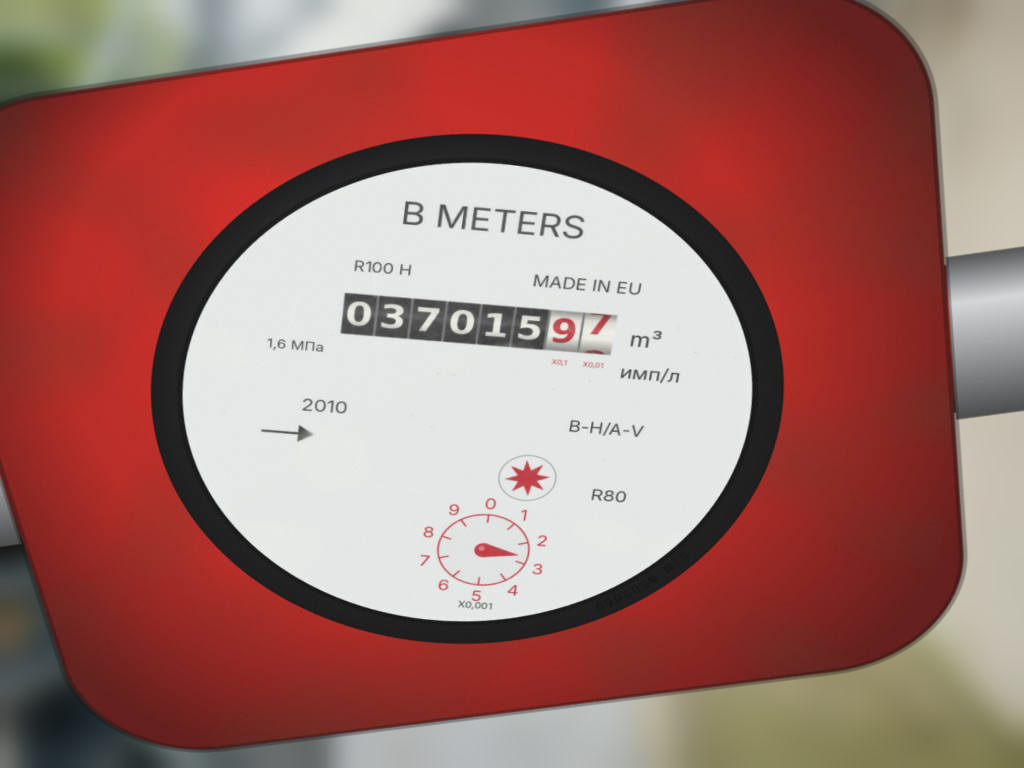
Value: m³ 37015.972
